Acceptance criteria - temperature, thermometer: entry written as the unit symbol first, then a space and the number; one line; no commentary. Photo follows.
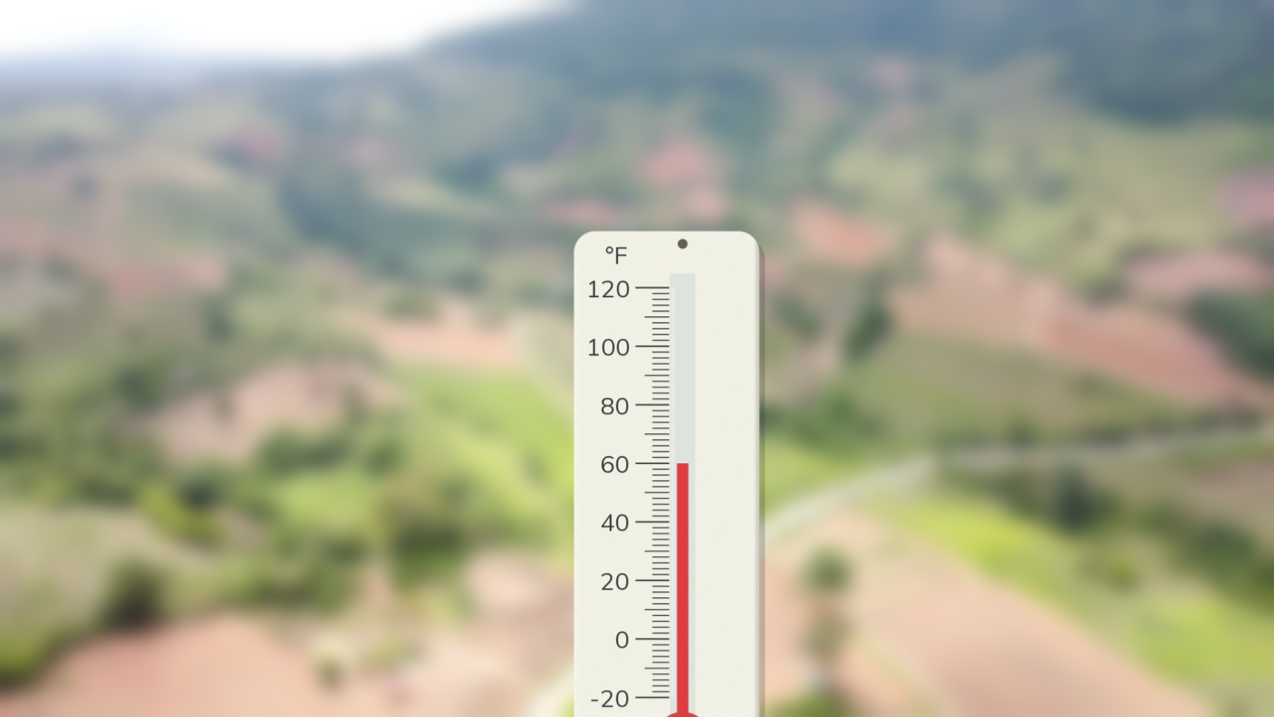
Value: °F 60
